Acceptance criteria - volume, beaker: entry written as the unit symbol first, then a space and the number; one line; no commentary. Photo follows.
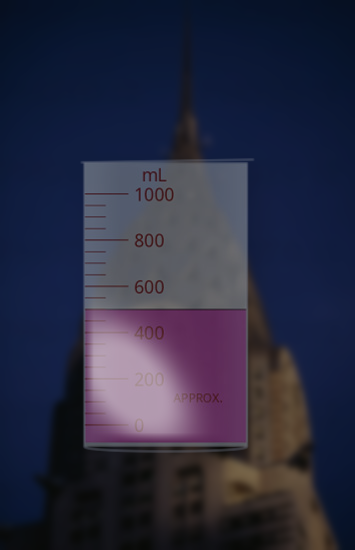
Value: mL 500
